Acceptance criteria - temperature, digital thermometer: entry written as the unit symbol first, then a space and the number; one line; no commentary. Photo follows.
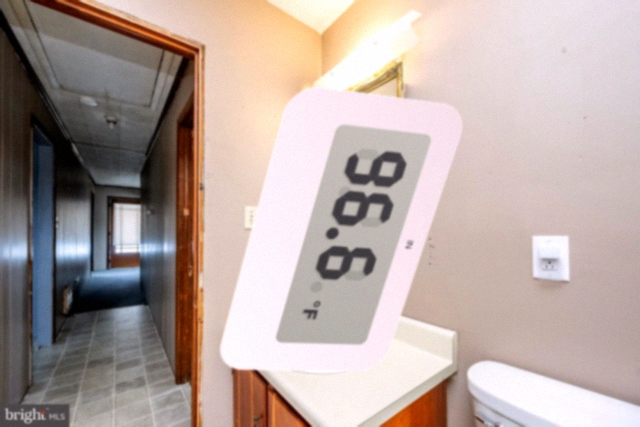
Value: °F 96.6
